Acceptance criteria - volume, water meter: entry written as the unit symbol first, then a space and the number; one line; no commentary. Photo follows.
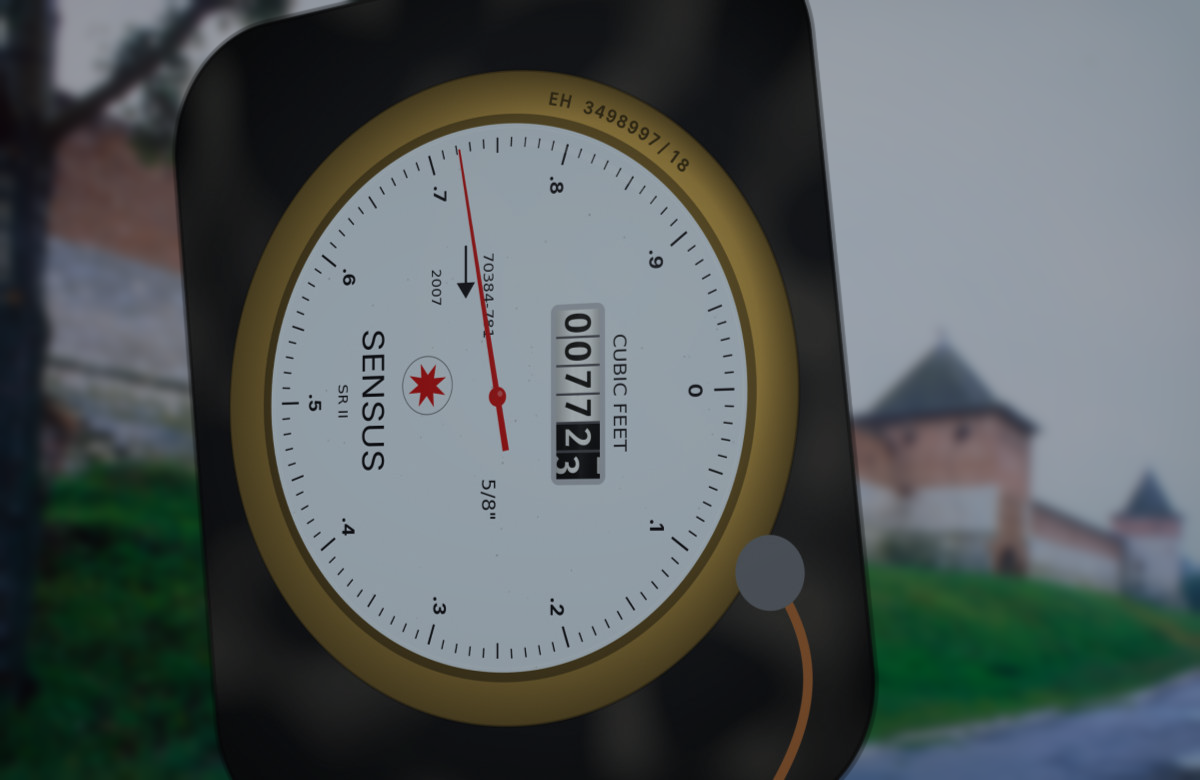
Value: ft³ 7722.72
